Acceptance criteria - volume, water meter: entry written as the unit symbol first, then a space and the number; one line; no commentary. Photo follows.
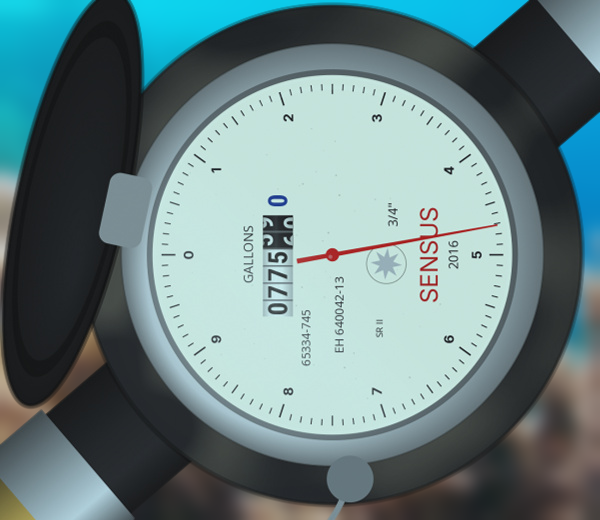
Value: gal 775594.7
